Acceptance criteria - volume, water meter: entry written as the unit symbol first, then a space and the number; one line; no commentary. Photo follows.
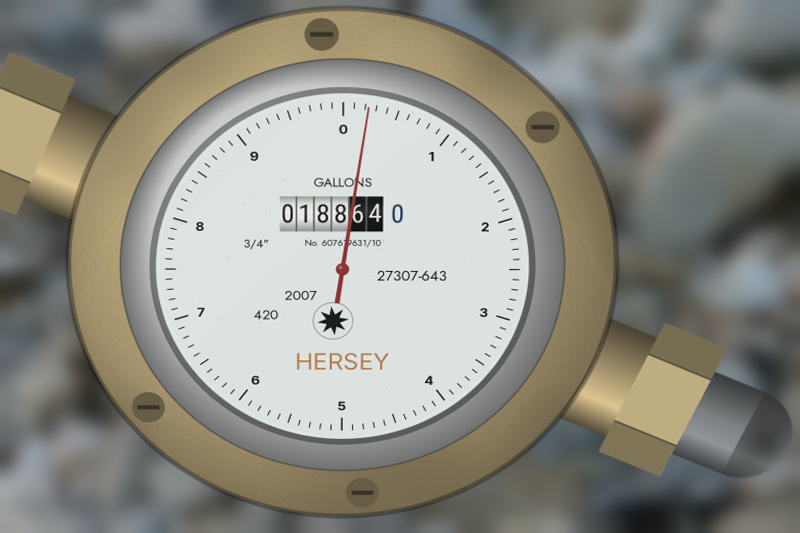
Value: gal 188640.2
